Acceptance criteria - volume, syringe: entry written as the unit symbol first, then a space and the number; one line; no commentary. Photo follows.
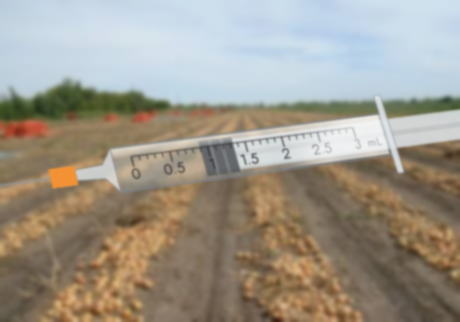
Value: mL 0.9
